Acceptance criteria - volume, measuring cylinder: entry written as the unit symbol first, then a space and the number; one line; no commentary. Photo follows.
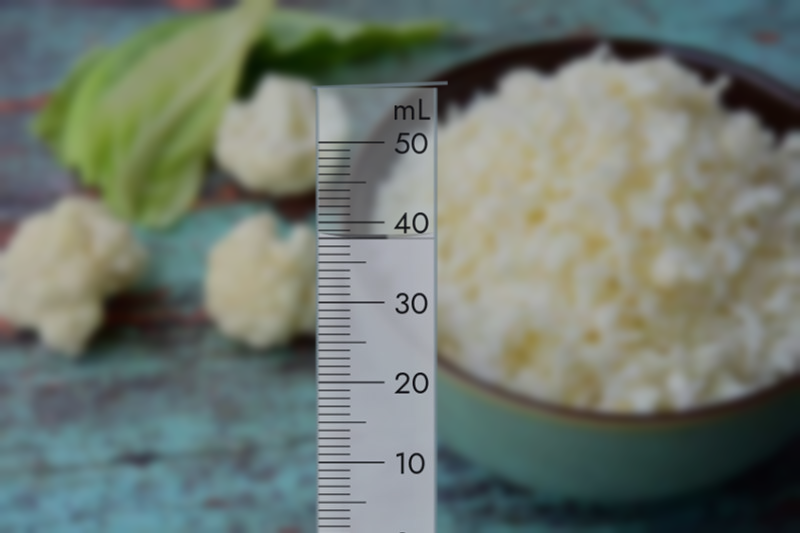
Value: mL 38
